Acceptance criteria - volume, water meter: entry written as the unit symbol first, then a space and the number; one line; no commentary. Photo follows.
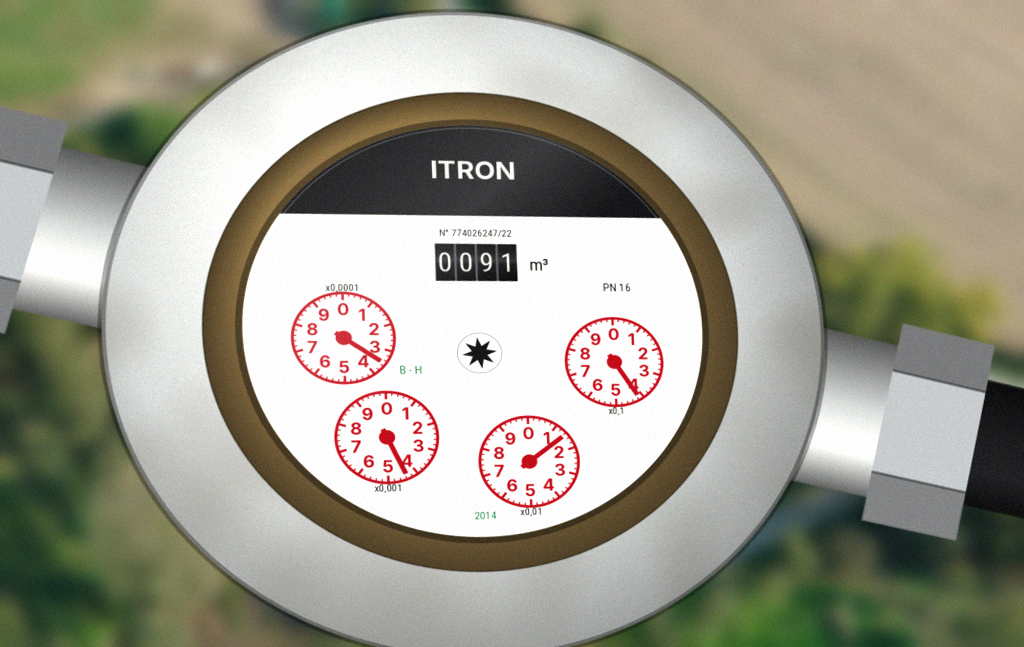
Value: m³ 91.4143
